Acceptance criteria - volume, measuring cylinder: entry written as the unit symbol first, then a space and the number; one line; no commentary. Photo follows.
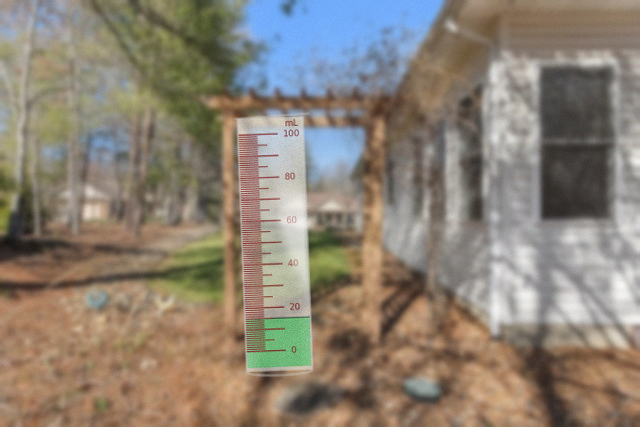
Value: mL 15
